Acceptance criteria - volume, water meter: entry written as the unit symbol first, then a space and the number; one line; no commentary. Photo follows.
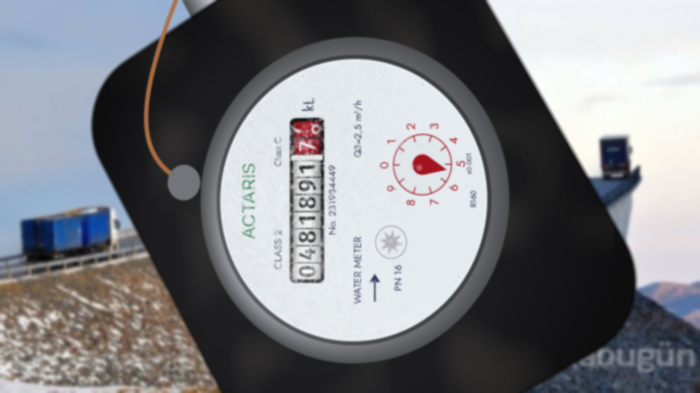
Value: kL 481891.775
